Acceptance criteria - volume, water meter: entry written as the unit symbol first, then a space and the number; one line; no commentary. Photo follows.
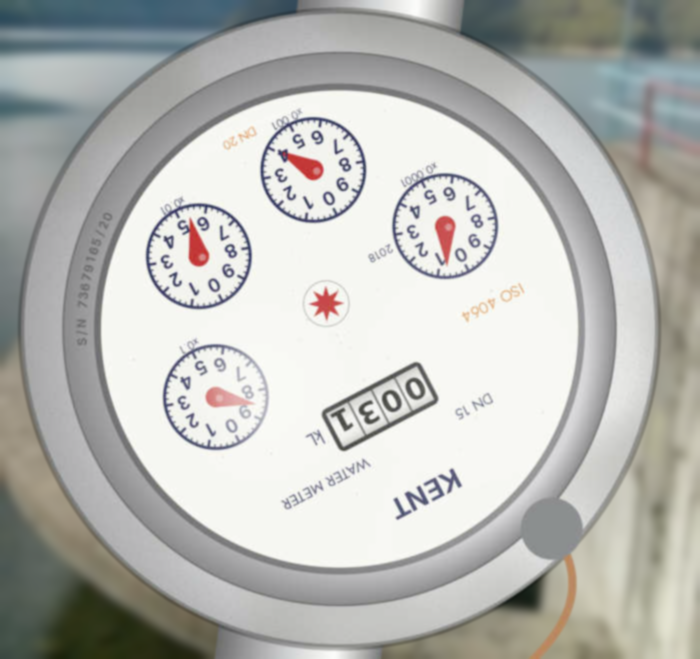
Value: kL 30.8540
